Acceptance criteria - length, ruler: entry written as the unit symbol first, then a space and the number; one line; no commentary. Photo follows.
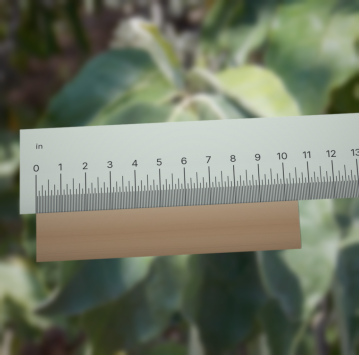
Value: in 10.5
